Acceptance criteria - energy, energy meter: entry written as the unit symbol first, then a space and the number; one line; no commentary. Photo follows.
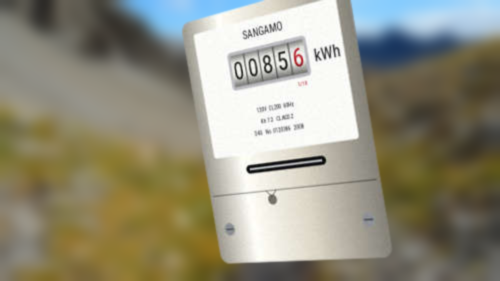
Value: kWh 85.6
